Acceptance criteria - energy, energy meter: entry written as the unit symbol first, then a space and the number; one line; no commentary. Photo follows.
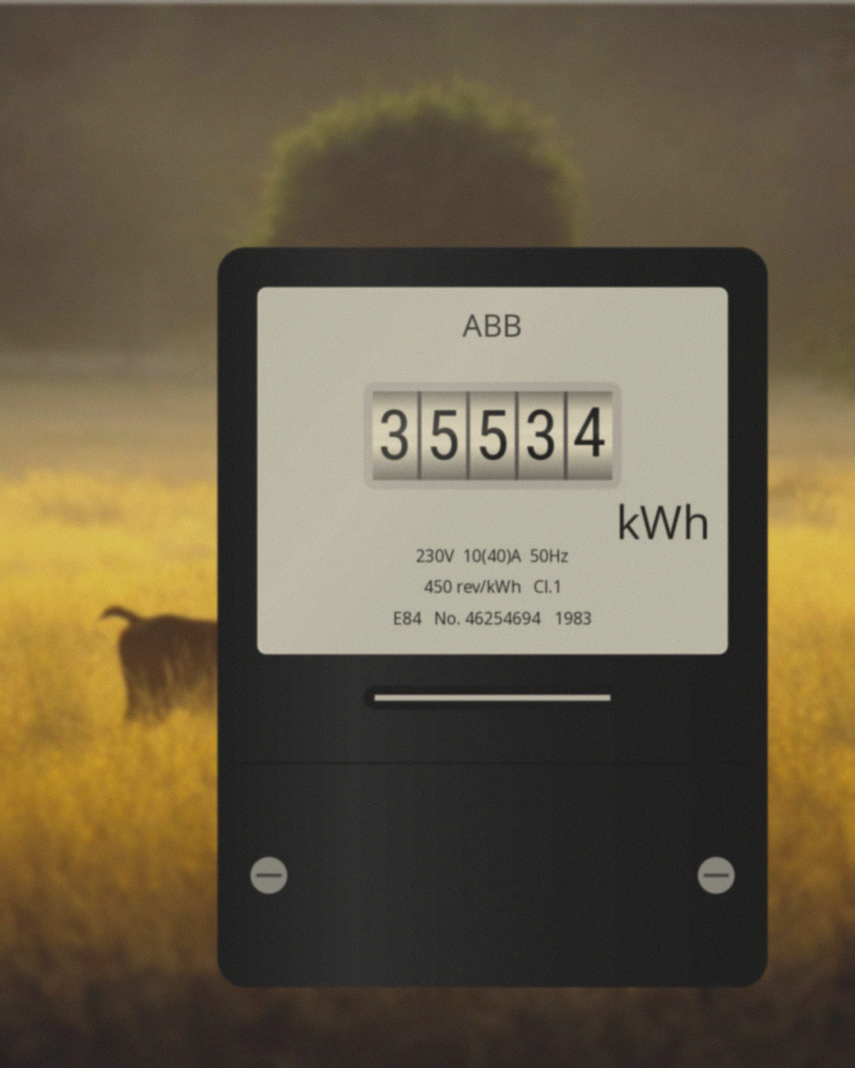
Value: kWh 35534
